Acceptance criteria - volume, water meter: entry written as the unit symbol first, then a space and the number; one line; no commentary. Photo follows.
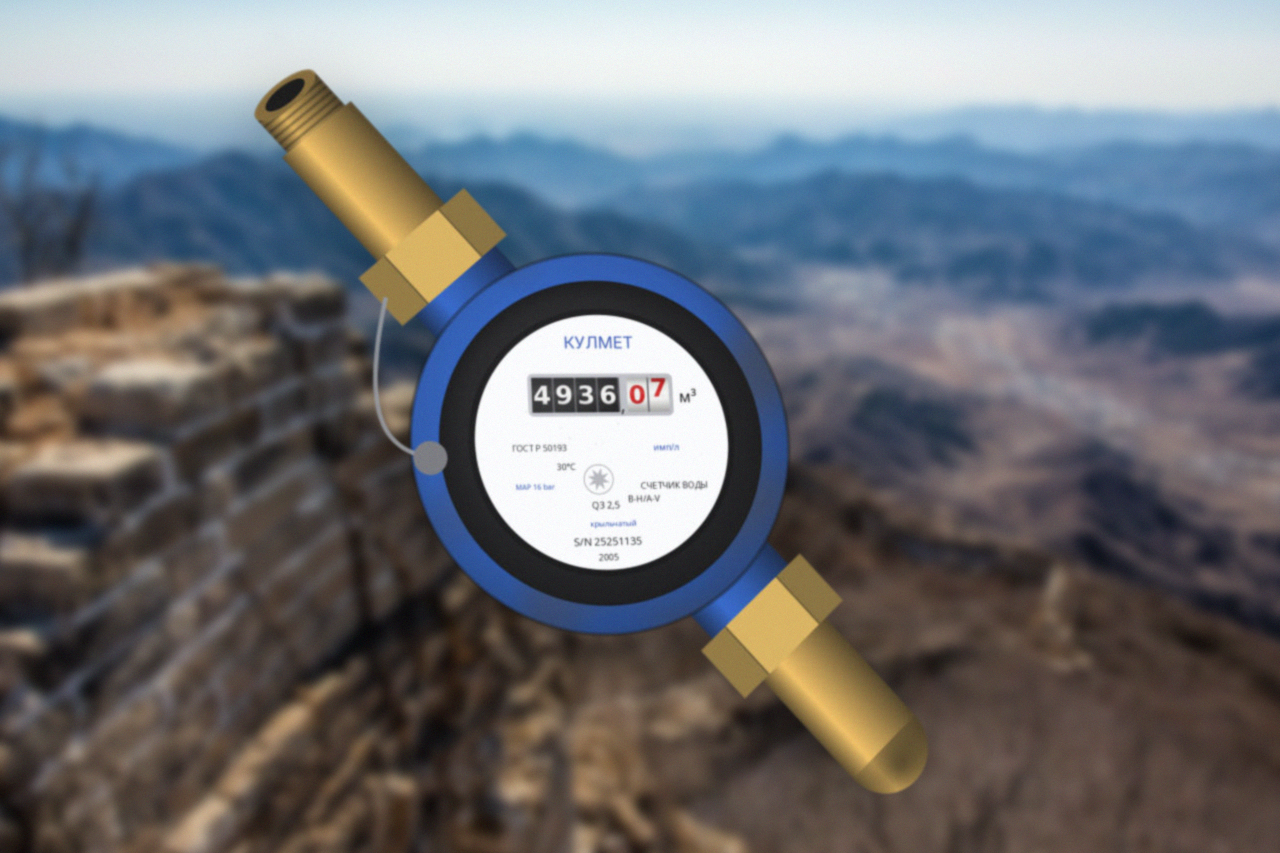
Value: m³ 4936.07
